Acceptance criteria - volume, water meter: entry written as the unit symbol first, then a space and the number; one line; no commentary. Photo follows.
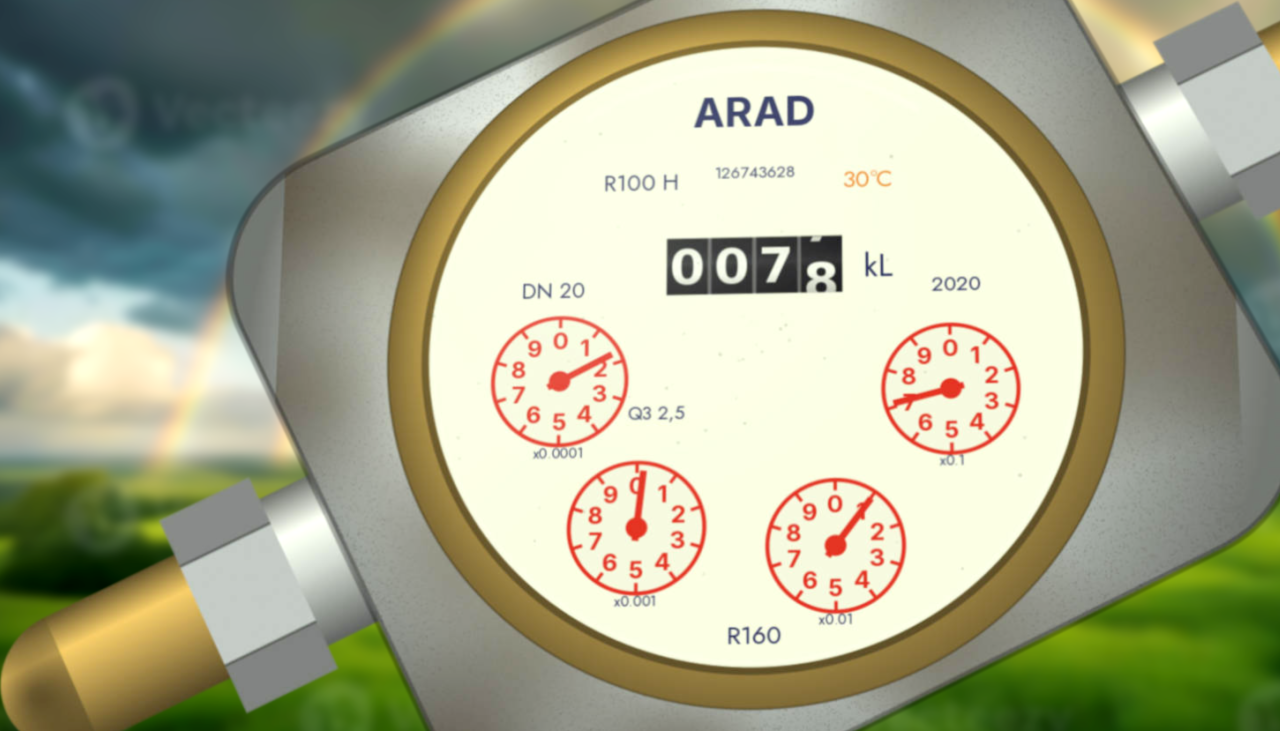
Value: kL 77.7101
